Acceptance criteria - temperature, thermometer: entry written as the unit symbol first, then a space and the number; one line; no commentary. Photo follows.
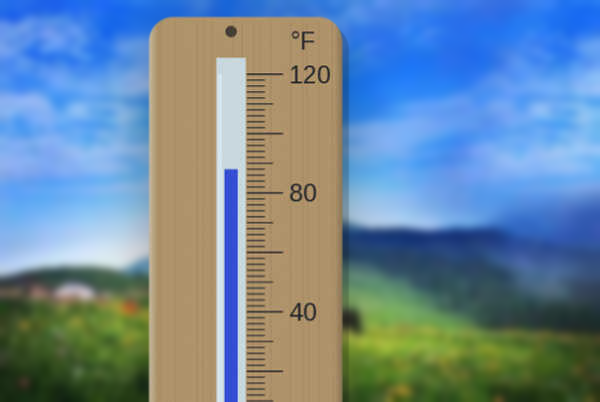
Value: °F 88
